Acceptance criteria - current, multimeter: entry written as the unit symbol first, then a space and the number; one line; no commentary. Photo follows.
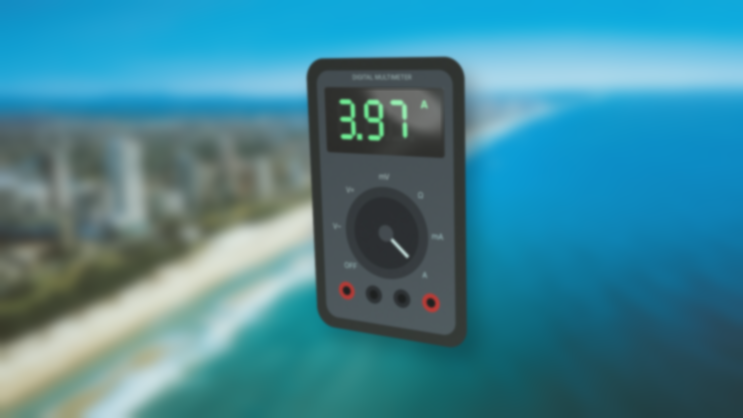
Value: A 3.97
